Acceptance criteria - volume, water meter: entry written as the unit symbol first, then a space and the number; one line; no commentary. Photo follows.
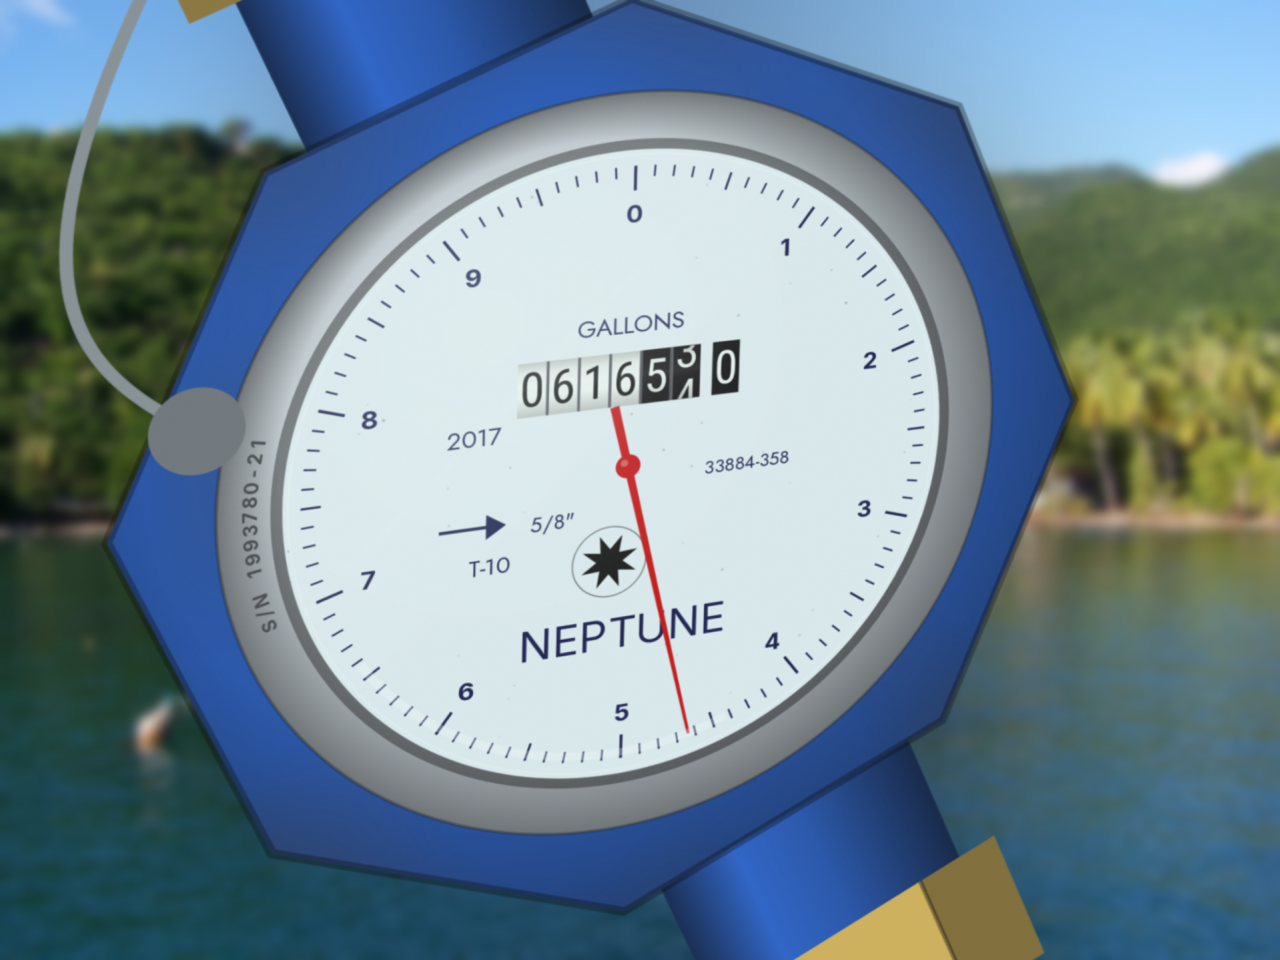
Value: gal 616534.6
